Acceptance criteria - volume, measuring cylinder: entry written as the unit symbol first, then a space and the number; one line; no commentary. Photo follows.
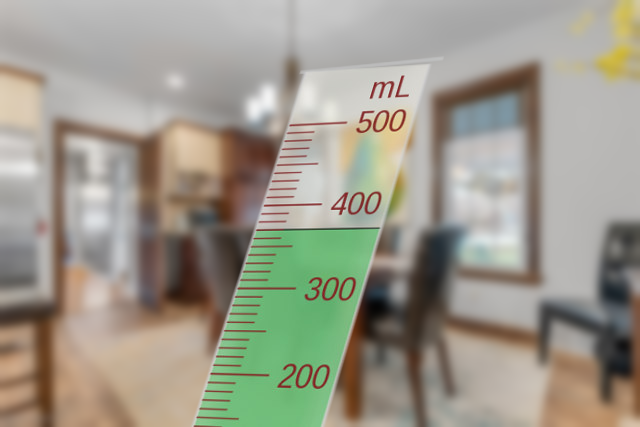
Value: mL 370
